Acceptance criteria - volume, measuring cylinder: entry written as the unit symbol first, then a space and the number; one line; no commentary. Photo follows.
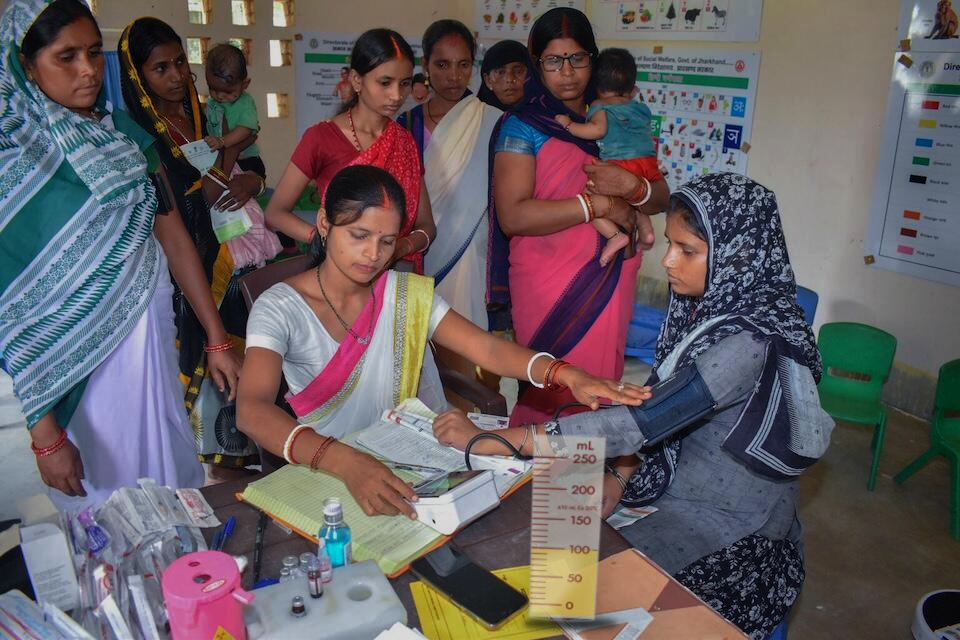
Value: mL 100
